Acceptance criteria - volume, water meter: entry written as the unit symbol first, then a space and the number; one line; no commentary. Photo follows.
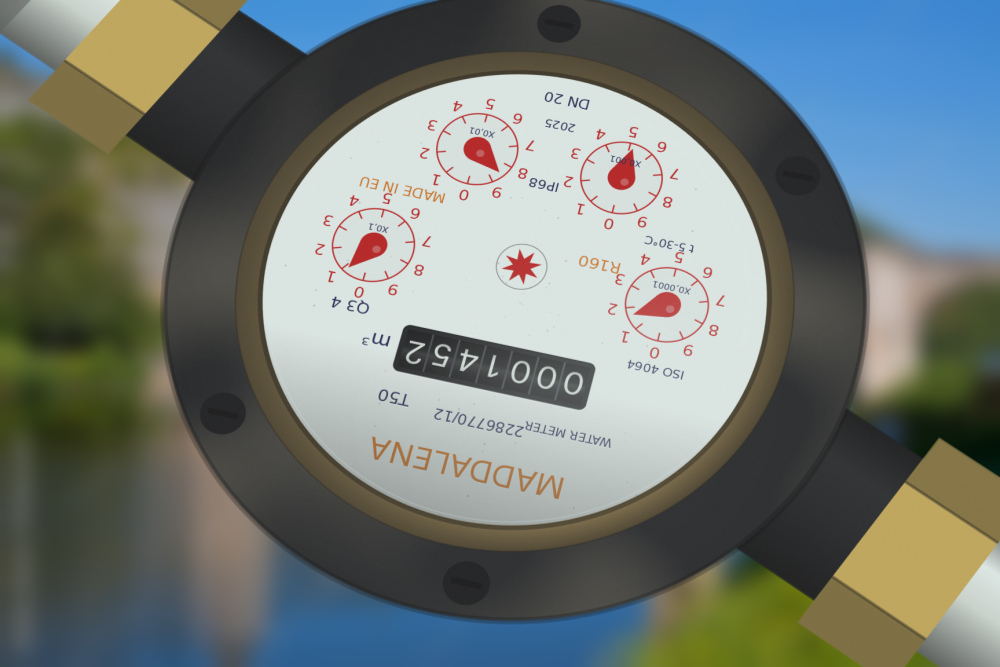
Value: m³ 1452.0851
